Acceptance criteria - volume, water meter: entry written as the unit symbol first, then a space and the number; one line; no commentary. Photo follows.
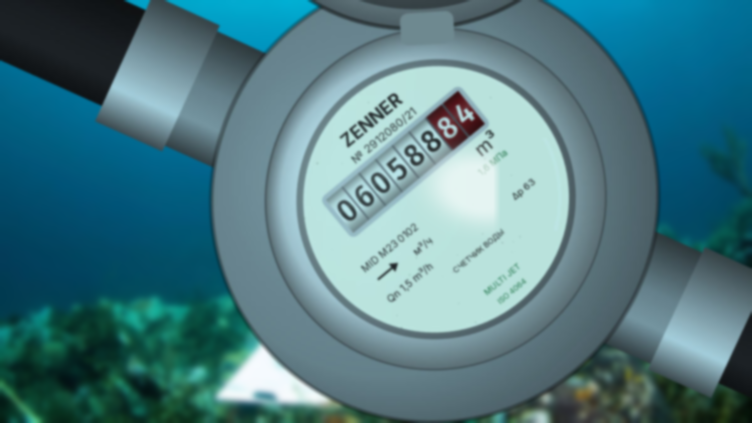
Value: m³ 60588.84
